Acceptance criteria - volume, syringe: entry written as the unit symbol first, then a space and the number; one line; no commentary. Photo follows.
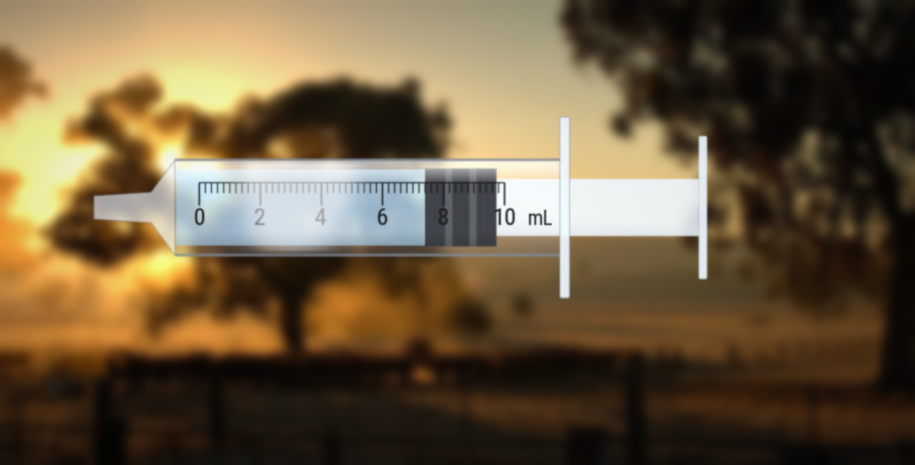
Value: mL 7.4
